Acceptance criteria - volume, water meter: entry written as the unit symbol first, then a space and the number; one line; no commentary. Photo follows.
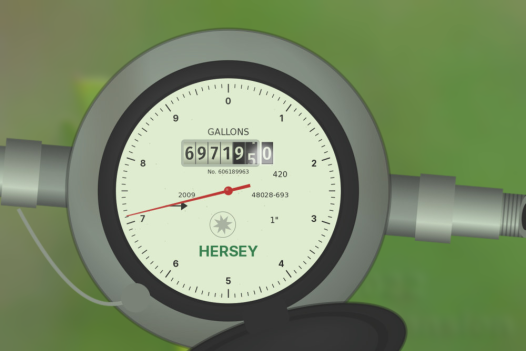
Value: gal 6971947.1
